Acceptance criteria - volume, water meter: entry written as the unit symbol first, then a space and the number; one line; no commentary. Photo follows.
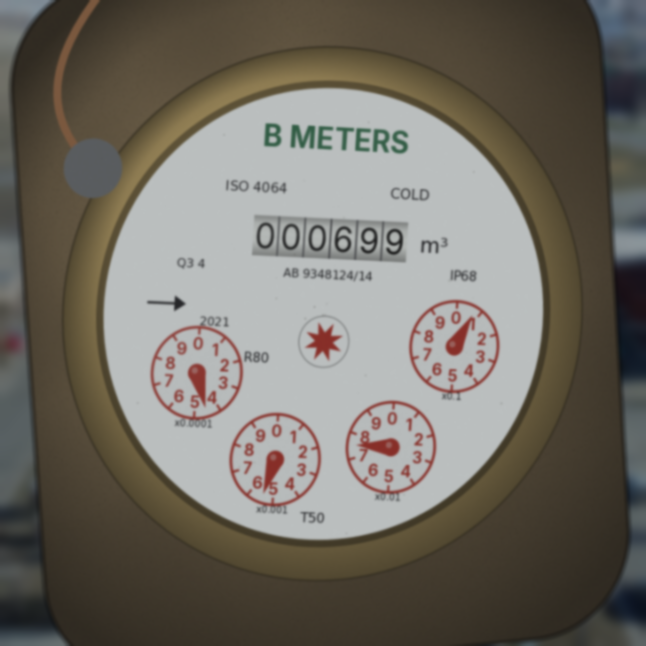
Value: m³ 699.0754
